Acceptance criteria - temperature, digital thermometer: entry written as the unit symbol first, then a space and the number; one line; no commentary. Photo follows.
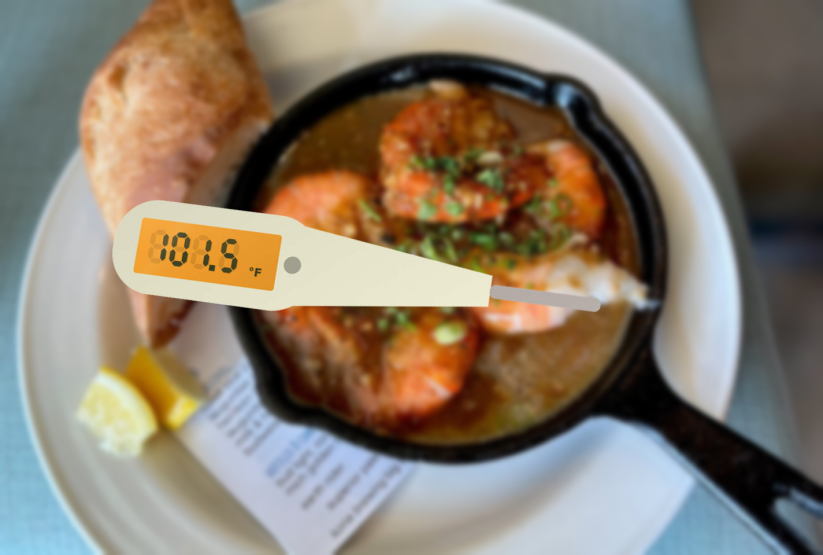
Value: °F 101.5
